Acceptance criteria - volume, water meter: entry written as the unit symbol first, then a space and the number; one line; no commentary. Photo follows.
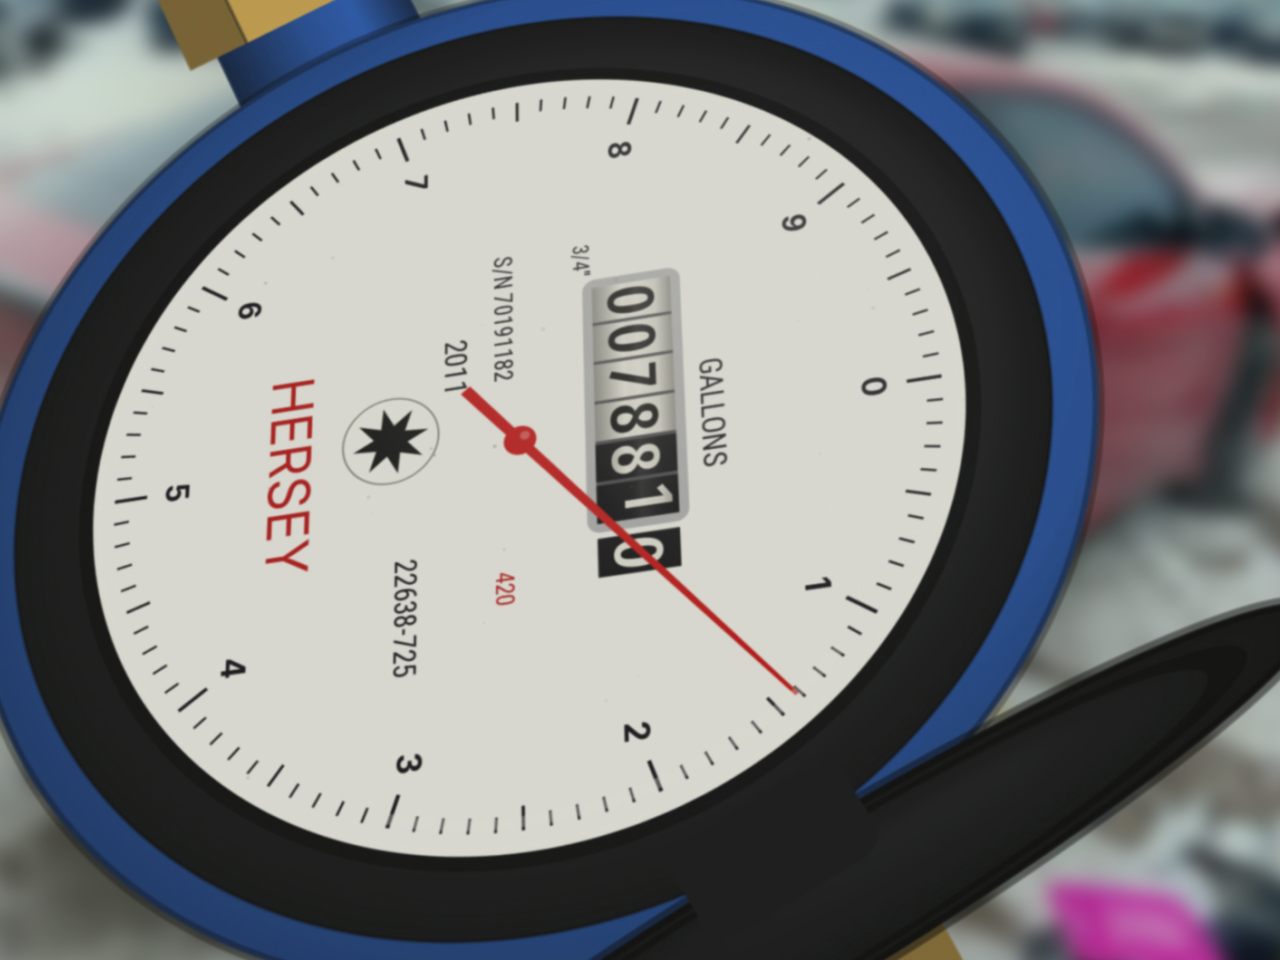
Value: gal 78811.4
